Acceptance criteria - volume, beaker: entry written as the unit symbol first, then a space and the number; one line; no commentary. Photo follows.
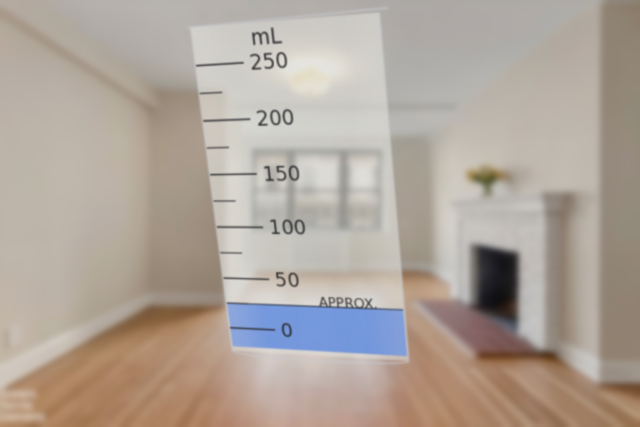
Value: mL 25
